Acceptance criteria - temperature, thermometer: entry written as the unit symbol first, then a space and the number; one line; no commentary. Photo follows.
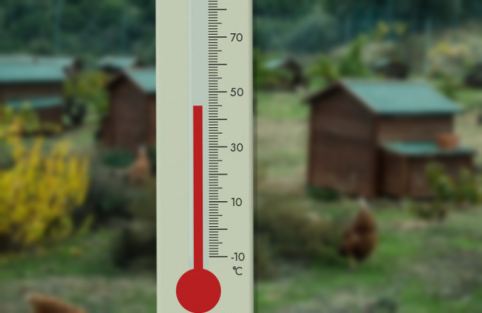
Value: °C 45
